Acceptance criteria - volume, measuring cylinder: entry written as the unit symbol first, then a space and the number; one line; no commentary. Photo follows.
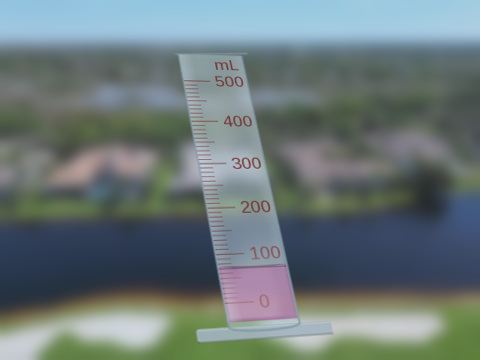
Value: mL 70
